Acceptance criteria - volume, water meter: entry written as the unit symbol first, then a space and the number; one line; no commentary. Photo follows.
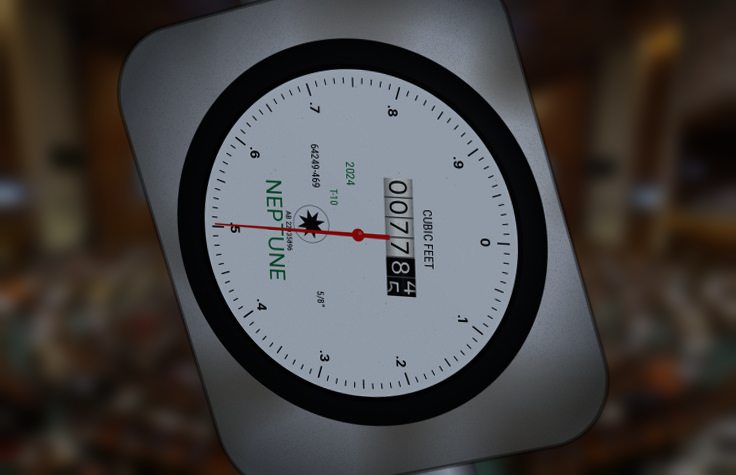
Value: ft³ 7784.50
